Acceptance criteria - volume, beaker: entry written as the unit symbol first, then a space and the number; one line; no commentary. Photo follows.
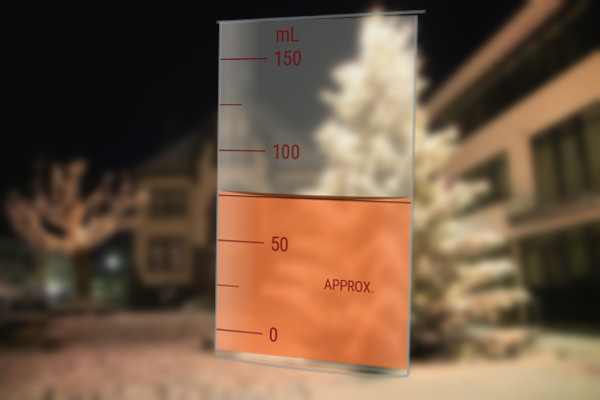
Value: mL 75
